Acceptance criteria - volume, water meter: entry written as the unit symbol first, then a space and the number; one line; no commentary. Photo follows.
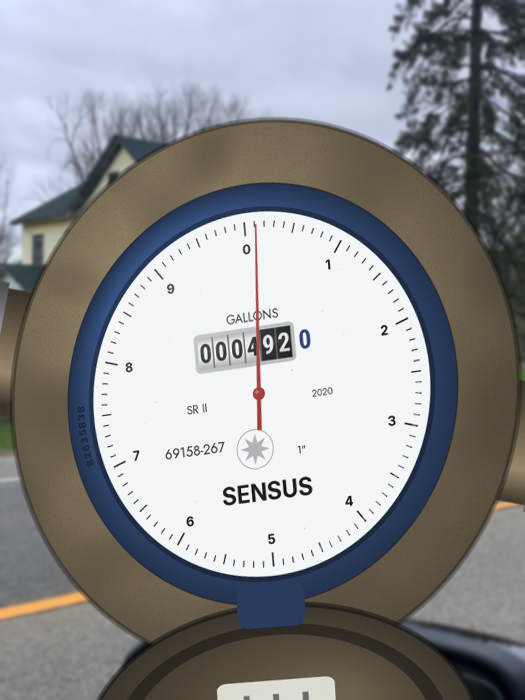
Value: gal 4920.1
